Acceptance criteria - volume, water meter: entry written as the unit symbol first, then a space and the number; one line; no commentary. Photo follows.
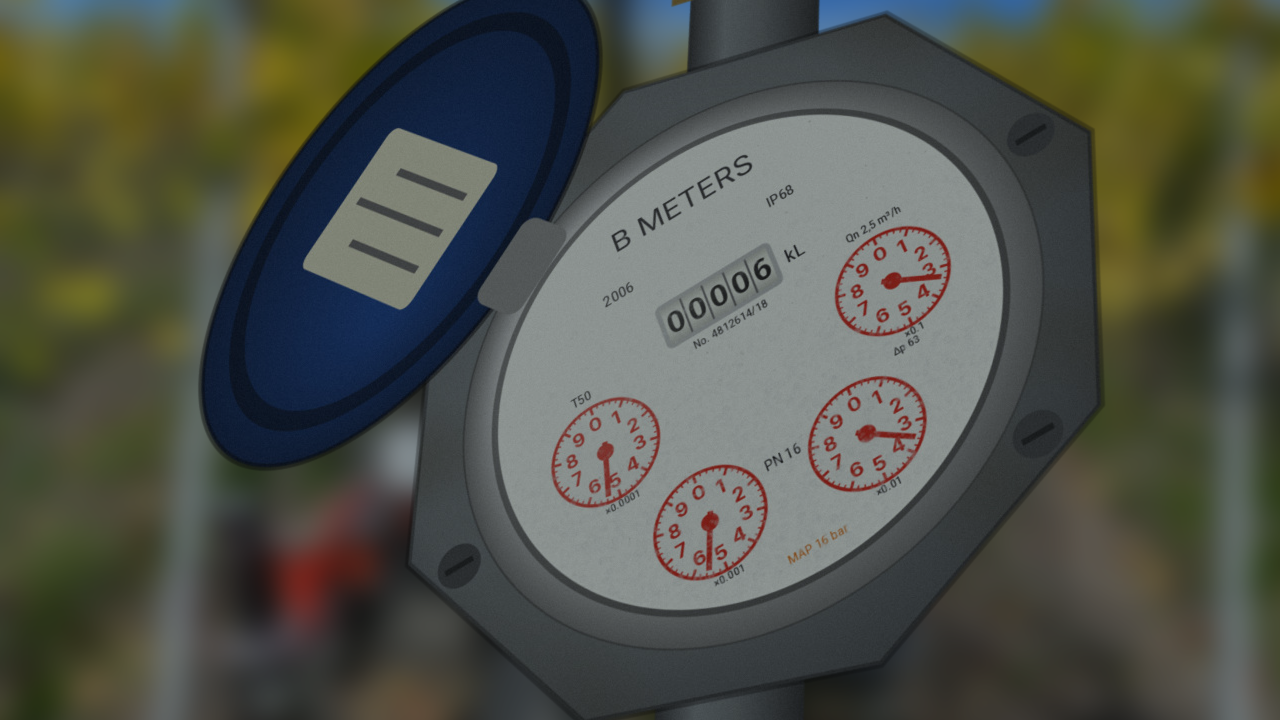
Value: kL 6.3355
